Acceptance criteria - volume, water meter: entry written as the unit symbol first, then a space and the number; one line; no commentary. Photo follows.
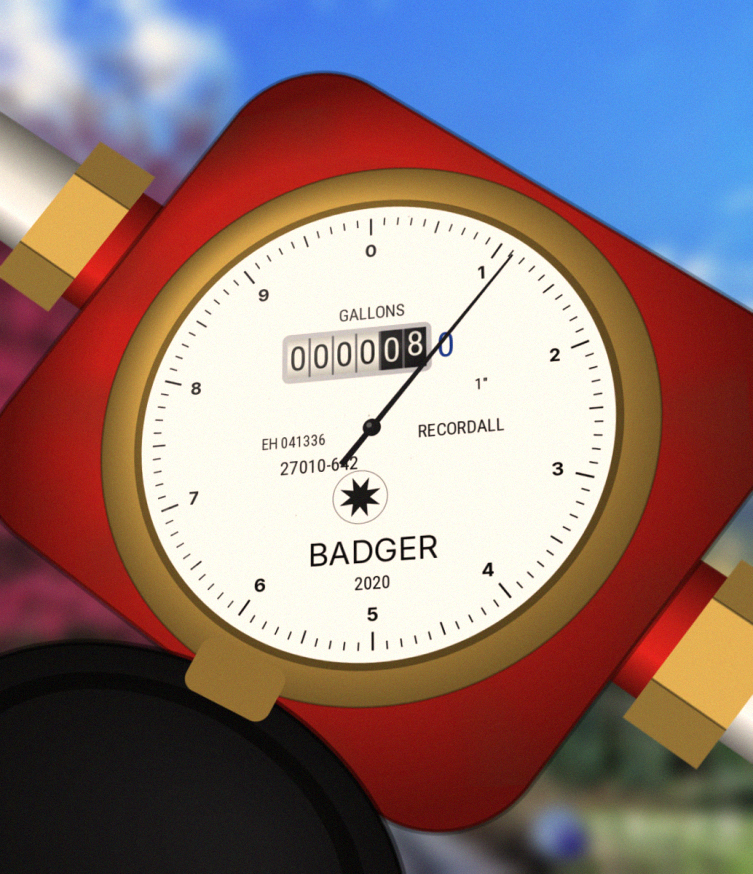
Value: gal 81.1
